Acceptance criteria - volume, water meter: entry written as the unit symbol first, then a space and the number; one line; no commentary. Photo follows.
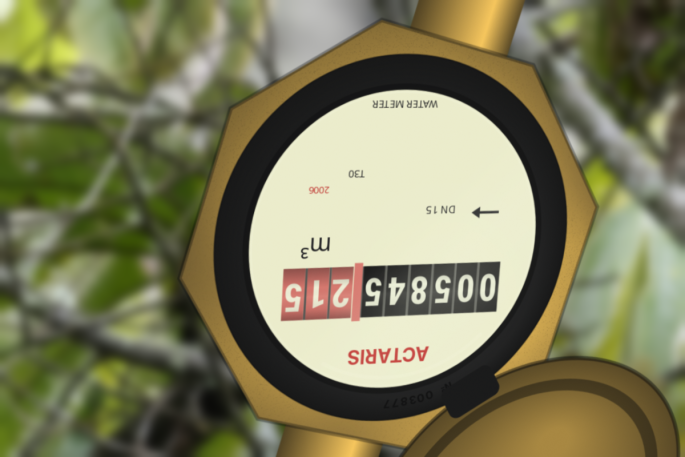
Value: m³ 5845.215
